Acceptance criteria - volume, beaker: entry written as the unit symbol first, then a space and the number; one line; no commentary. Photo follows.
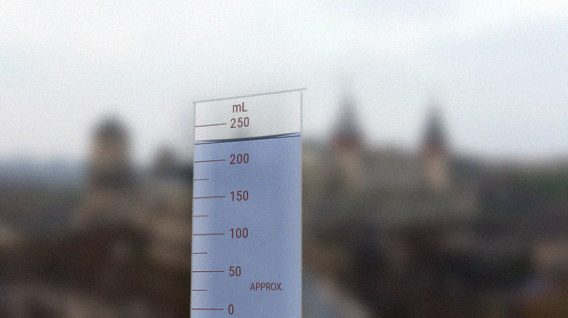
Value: mL 225
